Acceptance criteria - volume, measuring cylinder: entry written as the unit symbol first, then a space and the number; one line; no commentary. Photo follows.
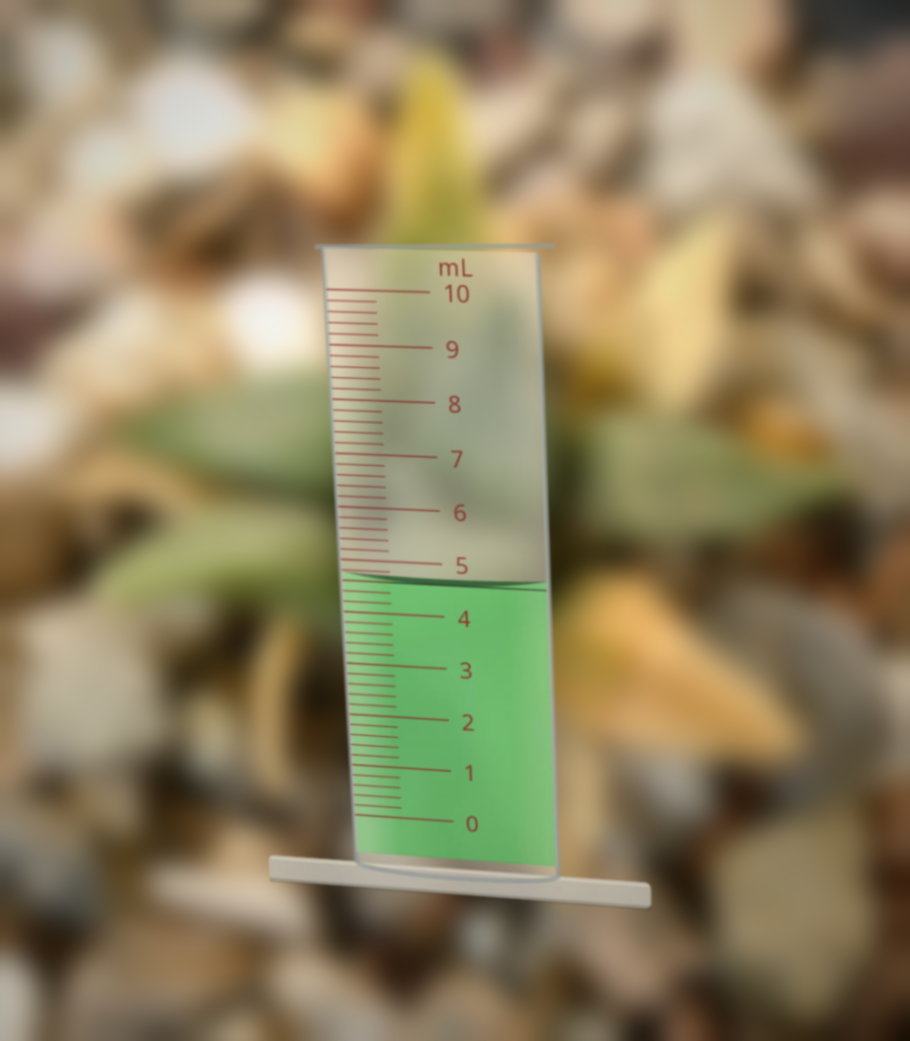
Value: mL 4.6
